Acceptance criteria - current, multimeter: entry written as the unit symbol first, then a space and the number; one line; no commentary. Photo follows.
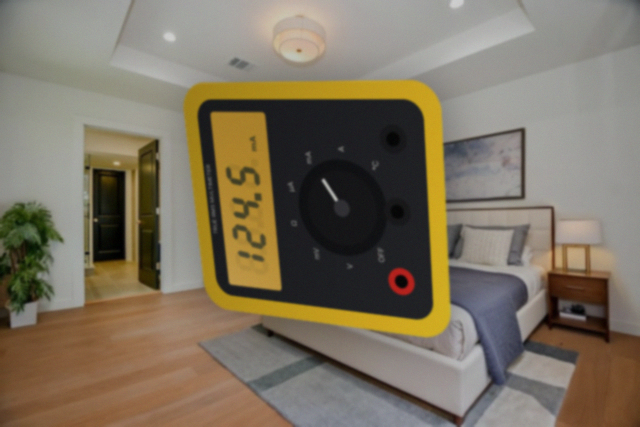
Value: mA 124.5
